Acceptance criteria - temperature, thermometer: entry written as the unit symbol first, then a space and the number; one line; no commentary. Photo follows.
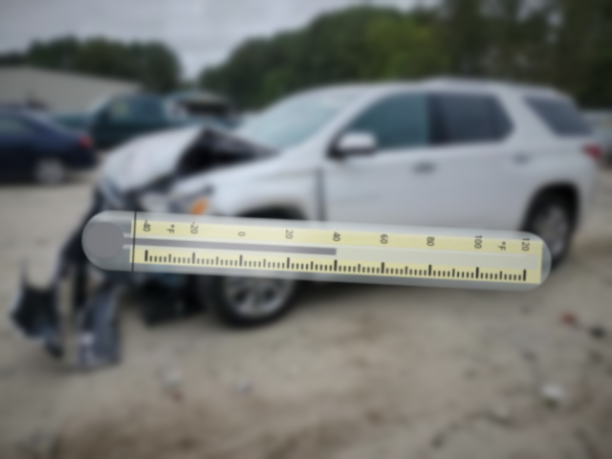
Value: °F 40
